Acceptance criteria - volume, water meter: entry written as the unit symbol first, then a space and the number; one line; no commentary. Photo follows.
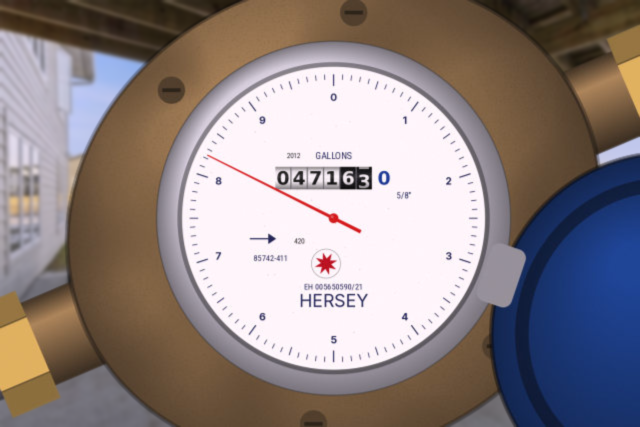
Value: gal 471628.2
